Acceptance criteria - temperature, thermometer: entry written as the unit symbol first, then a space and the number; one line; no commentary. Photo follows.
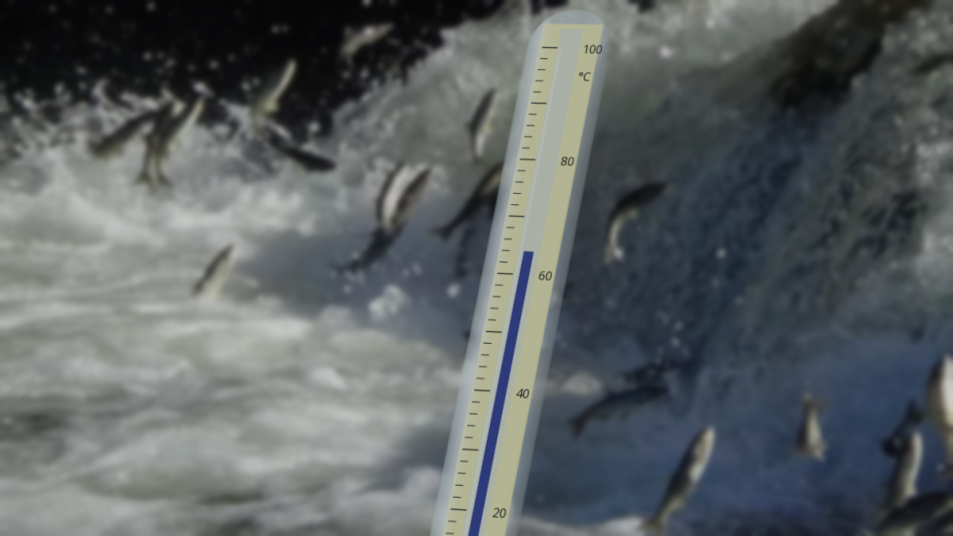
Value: °C 64
